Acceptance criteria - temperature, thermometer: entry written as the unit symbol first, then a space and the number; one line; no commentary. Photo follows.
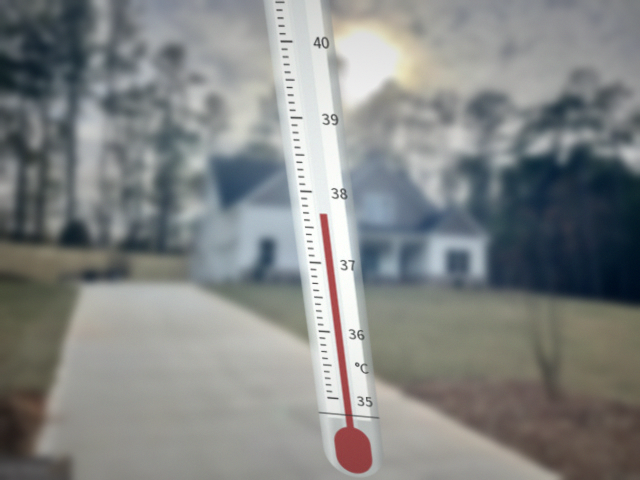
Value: °C 37.7
